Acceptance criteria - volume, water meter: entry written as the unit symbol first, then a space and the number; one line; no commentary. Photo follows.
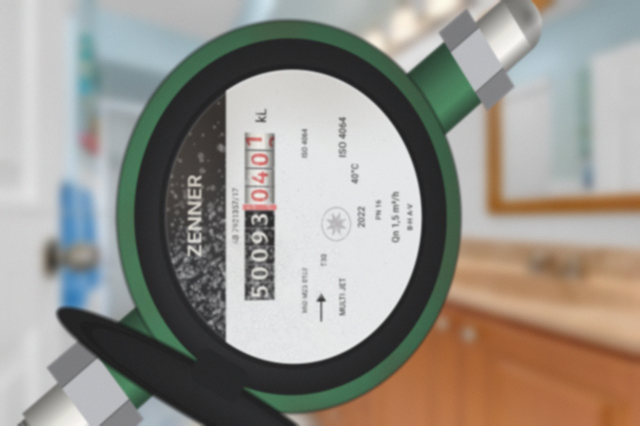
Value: kL 50093.0401
